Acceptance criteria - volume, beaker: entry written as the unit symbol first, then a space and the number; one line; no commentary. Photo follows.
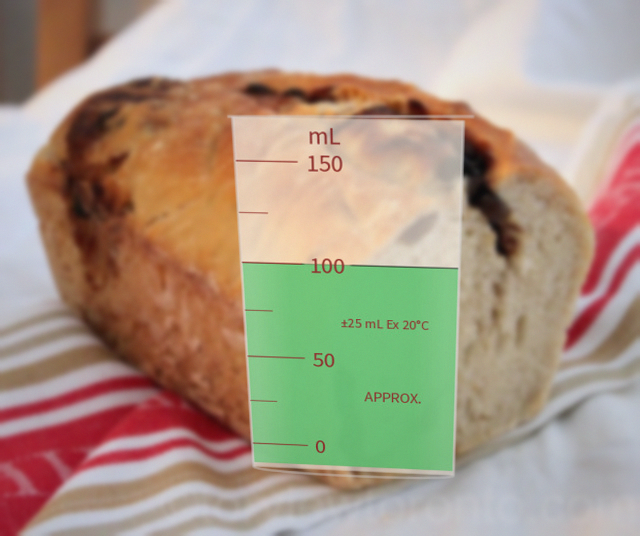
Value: mL 100
